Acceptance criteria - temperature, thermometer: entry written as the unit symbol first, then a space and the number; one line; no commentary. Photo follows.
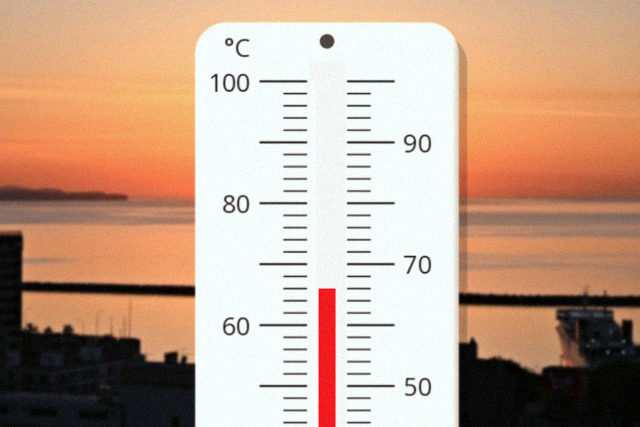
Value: °C 66
